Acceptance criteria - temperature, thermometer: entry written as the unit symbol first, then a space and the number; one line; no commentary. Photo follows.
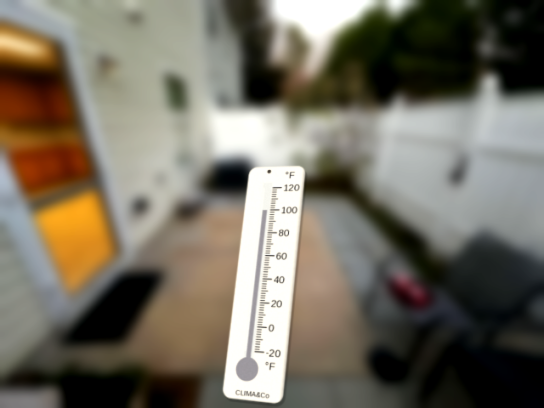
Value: °F 100
